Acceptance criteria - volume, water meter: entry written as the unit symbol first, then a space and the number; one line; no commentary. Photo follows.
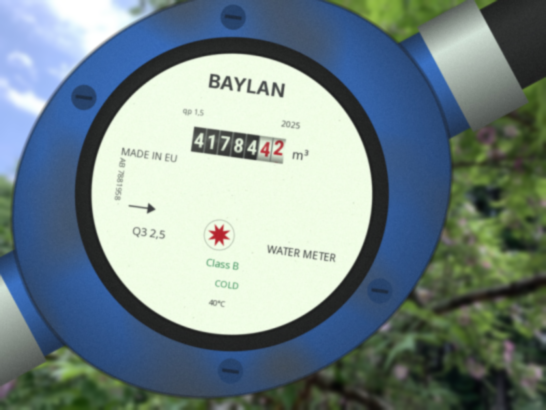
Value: m³ 41784.42
